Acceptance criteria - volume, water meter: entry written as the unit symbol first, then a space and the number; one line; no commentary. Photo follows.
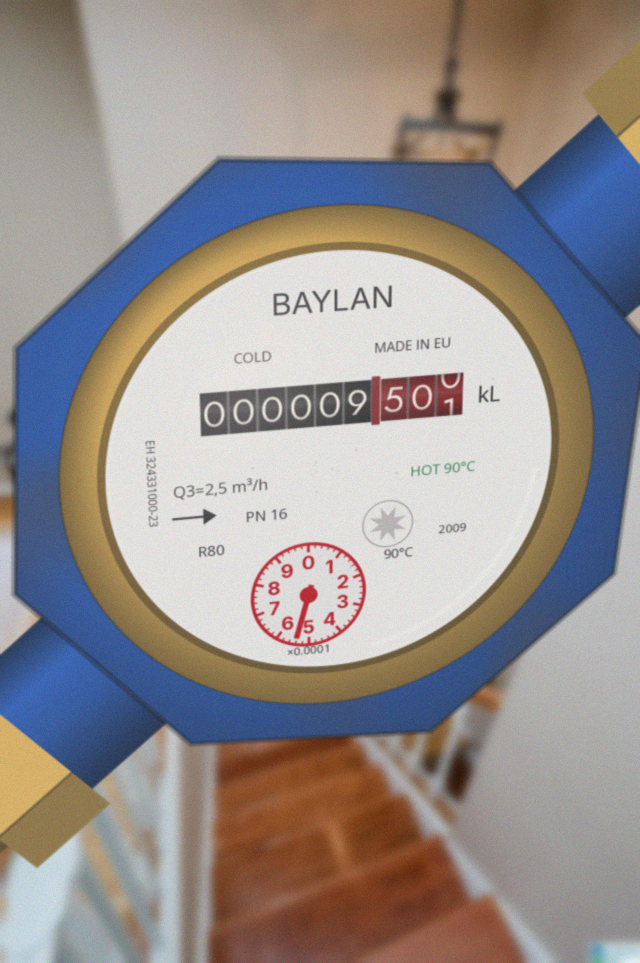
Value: kL 9.5005
